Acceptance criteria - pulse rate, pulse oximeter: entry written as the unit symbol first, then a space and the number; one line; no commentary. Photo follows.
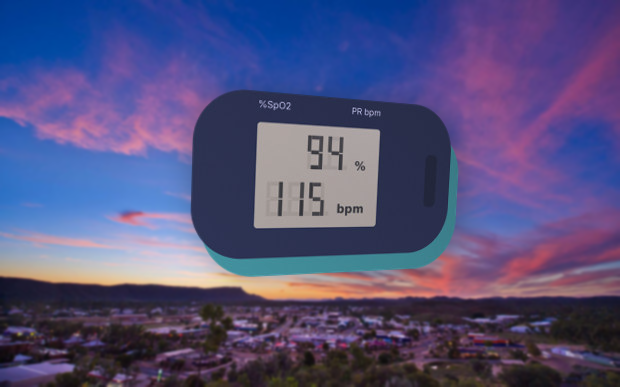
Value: bpm 115
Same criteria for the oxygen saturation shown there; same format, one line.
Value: % 94
